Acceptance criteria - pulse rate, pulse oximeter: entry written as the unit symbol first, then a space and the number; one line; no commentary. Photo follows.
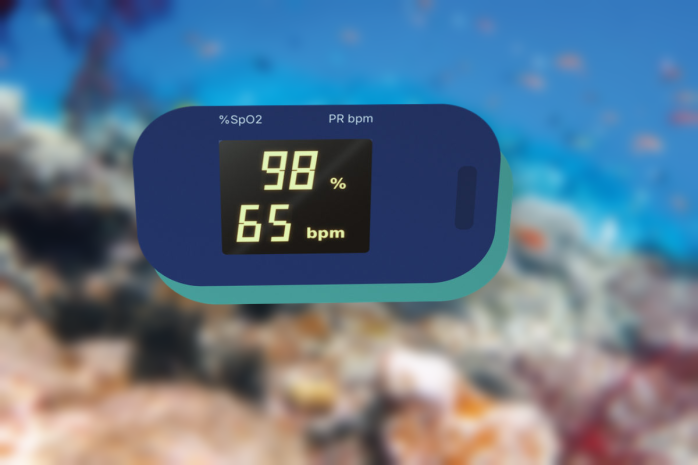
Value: bpm 65
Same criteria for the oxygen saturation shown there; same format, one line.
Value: % 98
